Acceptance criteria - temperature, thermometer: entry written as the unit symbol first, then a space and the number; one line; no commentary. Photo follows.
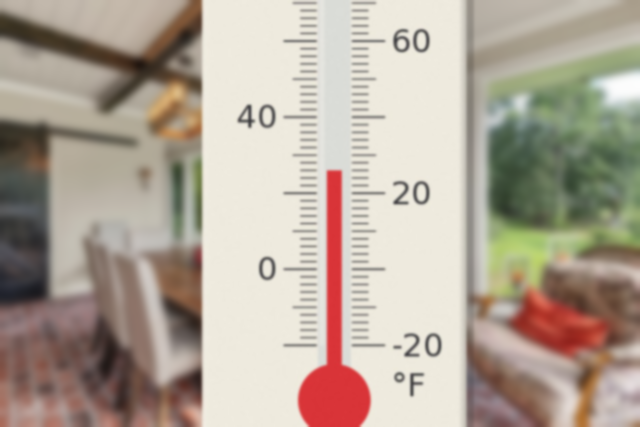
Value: °F 26
